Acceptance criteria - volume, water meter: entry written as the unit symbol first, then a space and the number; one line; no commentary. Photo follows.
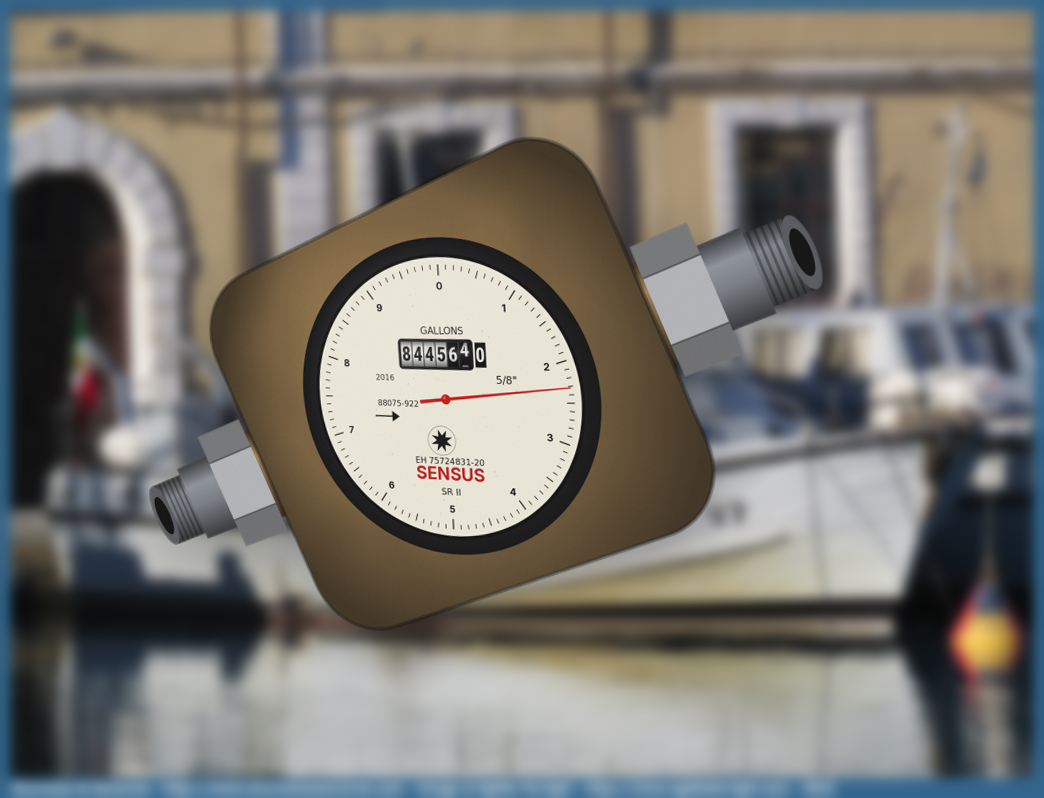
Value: gal 8445642.3
